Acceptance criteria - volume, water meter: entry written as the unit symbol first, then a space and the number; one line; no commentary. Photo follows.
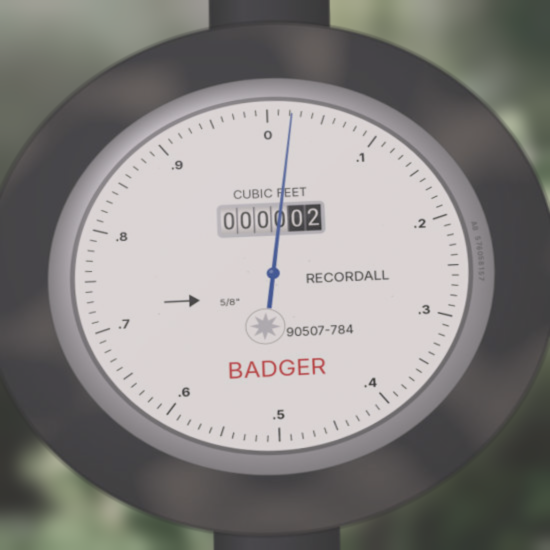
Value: ft³ 2.02
